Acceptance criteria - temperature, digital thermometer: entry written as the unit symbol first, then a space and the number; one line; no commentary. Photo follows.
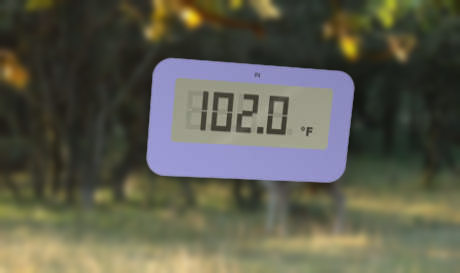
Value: °F 102.0
